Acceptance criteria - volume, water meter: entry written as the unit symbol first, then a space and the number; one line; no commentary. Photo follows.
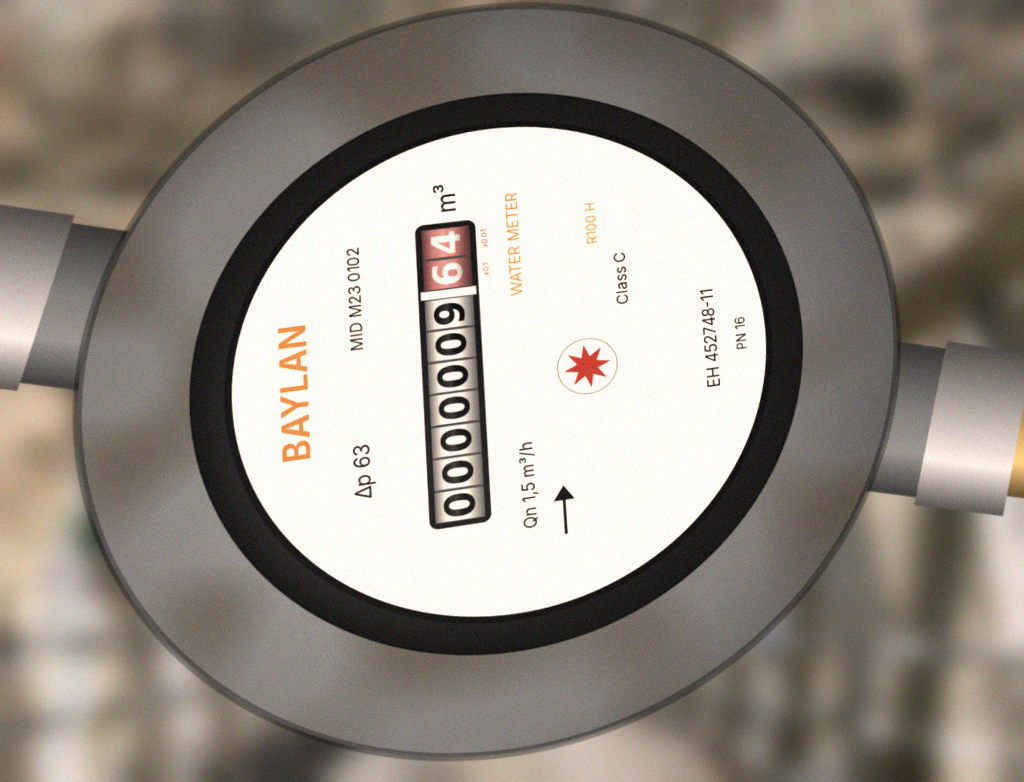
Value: m³ 9.64
